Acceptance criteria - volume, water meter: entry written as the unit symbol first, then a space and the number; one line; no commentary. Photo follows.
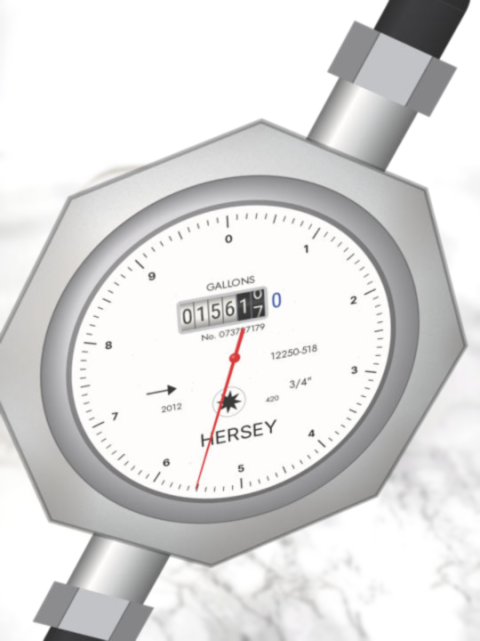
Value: gal 156165.5
